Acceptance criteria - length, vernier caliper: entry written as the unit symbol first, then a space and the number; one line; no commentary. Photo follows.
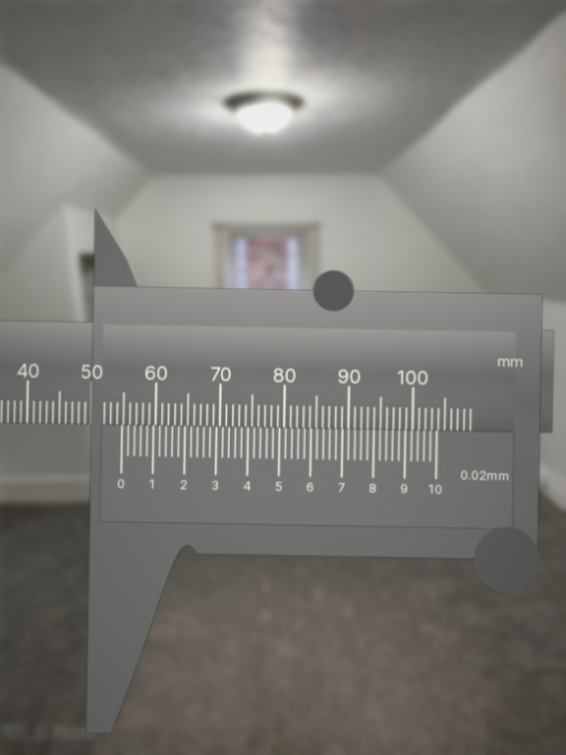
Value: mm 54.8
